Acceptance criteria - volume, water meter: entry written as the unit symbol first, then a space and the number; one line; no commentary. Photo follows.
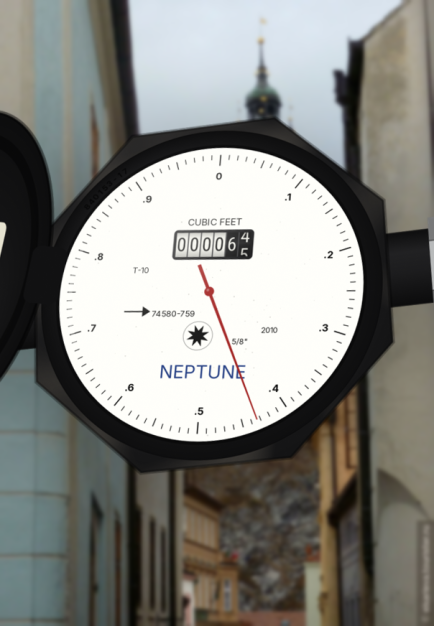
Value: ft³ 64.43
